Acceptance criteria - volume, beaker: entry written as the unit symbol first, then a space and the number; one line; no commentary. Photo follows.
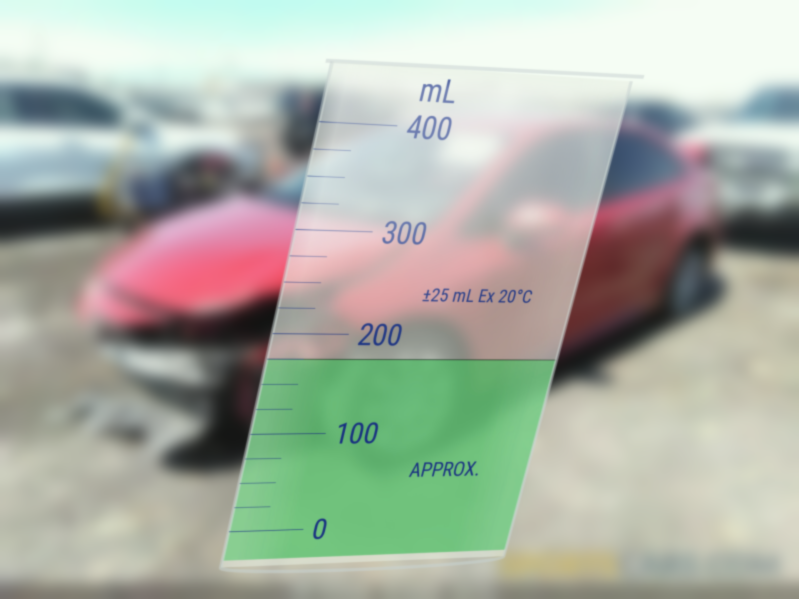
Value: mL 175
